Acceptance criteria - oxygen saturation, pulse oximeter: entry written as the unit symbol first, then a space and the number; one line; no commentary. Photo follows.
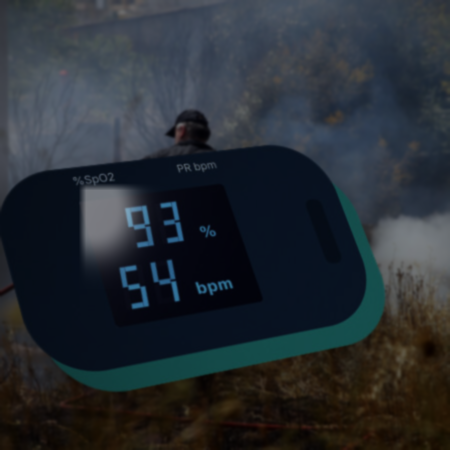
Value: % 93
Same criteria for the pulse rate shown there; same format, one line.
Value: bpm 54
